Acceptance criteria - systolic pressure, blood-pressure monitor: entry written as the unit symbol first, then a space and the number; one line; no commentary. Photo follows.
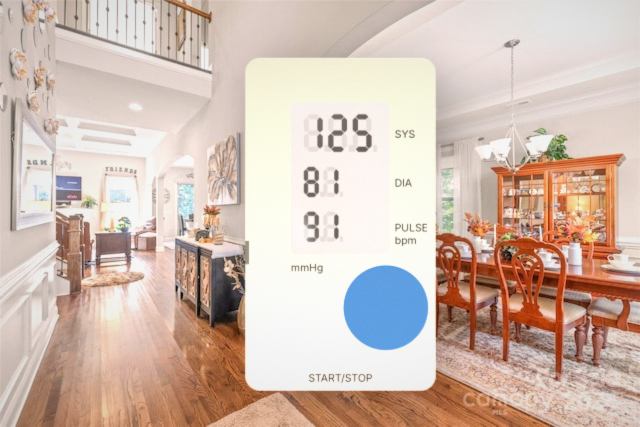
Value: mmHg 125
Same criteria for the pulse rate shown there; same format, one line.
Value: bpm 91
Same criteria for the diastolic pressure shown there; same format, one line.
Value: mmHg 81
